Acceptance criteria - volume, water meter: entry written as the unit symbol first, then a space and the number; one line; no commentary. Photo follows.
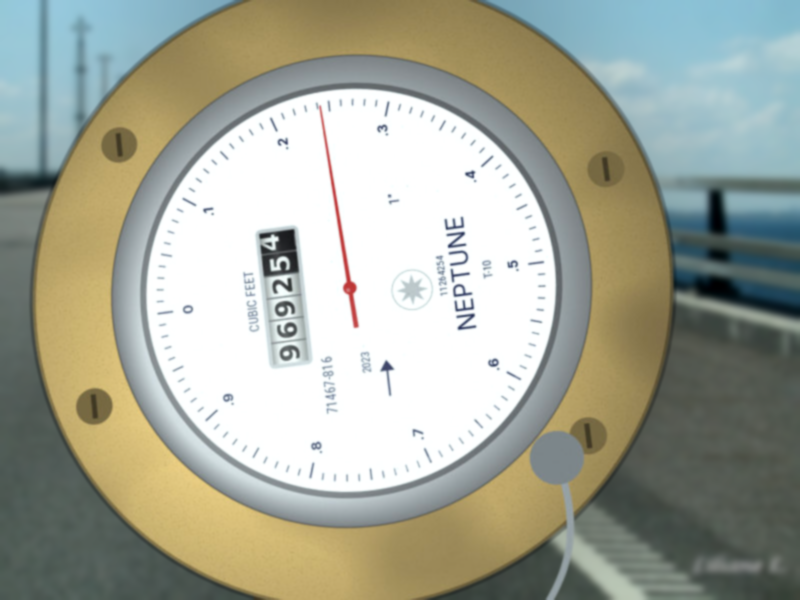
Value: ft³ 969254.24
